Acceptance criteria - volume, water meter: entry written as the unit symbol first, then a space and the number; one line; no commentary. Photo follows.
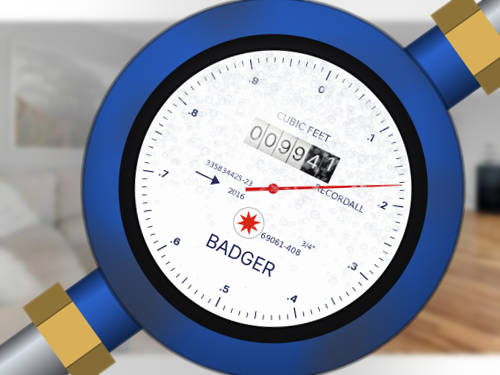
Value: ft³ 9941.17
